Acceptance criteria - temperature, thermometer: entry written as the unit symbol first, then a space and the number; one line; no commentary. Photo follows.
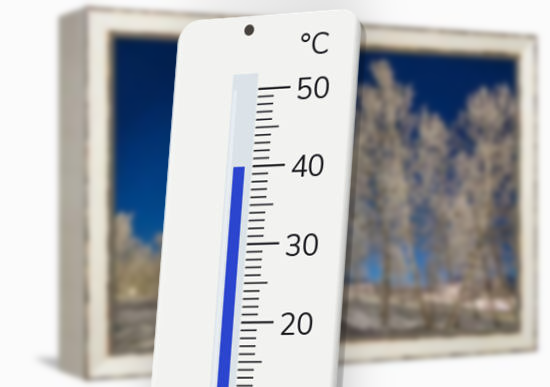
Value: °C 40
